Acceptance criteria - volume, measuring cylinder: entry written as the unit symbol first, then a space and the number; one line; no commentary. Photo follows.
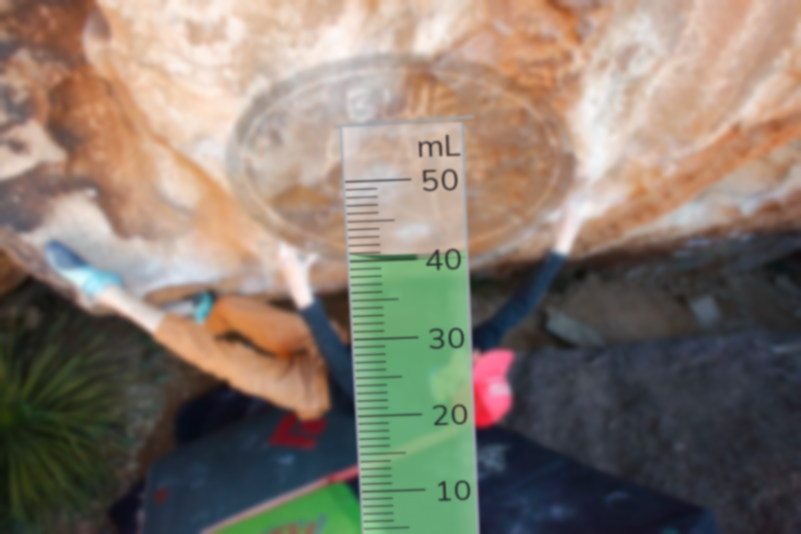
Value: mL 40
